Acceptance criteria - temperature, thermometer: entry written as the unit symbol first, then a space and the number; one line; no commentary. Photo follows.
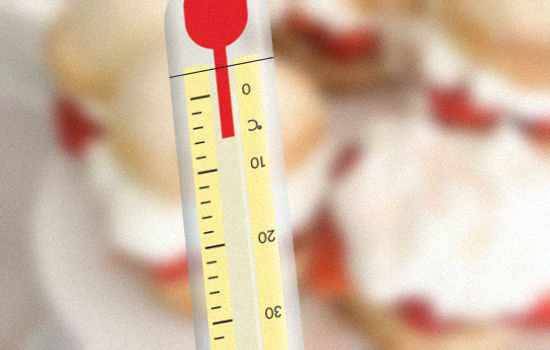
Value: °C 6
